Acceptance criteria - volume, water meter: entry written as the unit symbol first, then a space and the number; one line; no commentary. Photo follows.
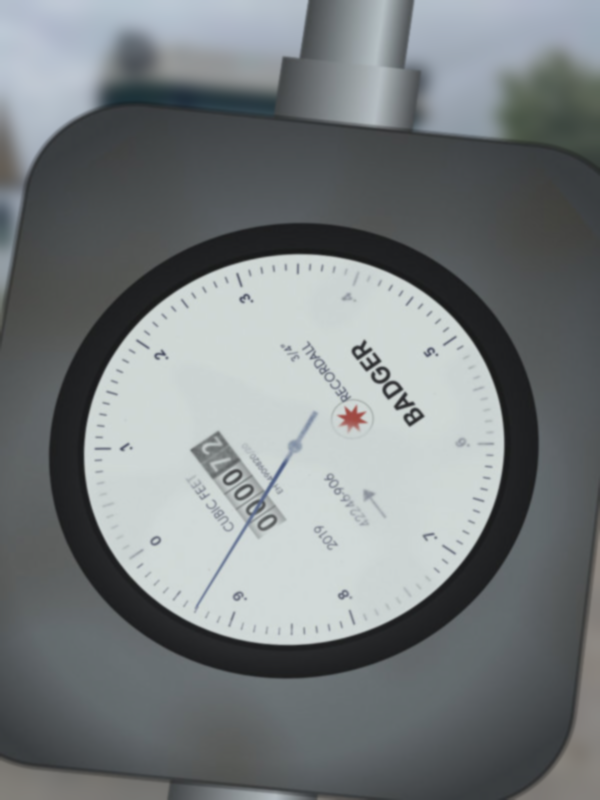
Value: ft³ 71.93
